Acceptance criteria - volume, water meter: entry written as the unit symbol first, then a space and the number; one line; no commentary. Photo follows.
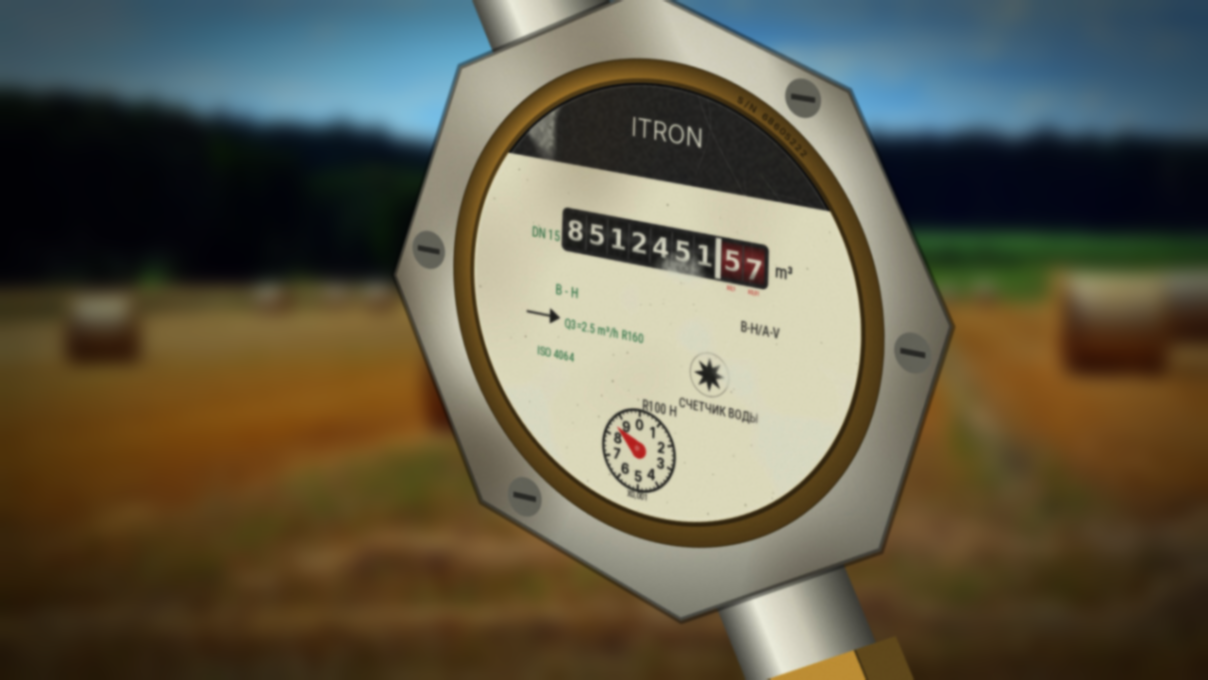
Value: m³ 8512451.568
